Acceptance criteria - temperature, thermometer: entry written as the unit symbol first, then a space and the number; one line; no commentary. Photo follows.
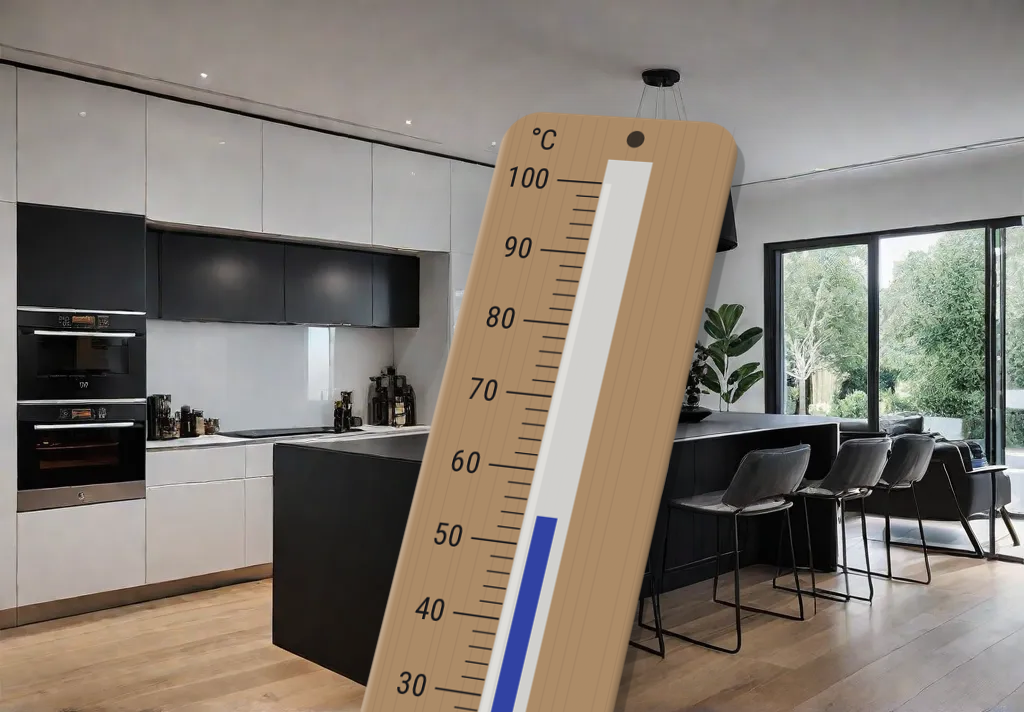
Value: °C 54
